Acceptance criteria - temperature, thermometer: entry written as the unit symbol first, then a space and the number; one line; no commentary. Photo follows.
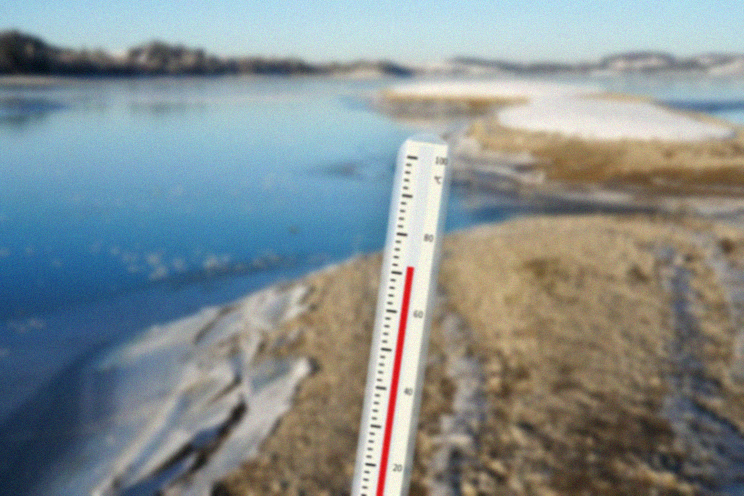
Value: °C 72
